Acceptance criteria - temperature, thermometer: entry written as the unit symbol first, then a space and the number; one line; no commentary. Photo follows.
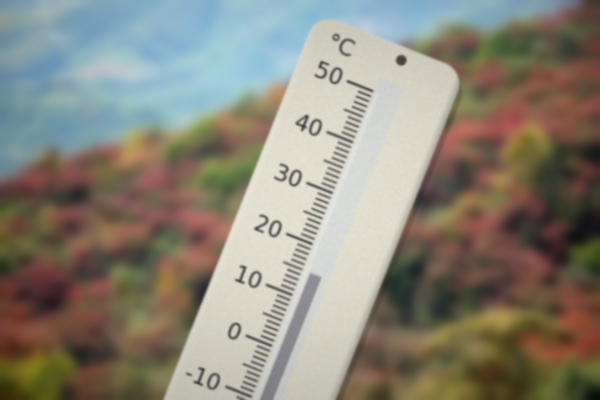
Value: °C 15
